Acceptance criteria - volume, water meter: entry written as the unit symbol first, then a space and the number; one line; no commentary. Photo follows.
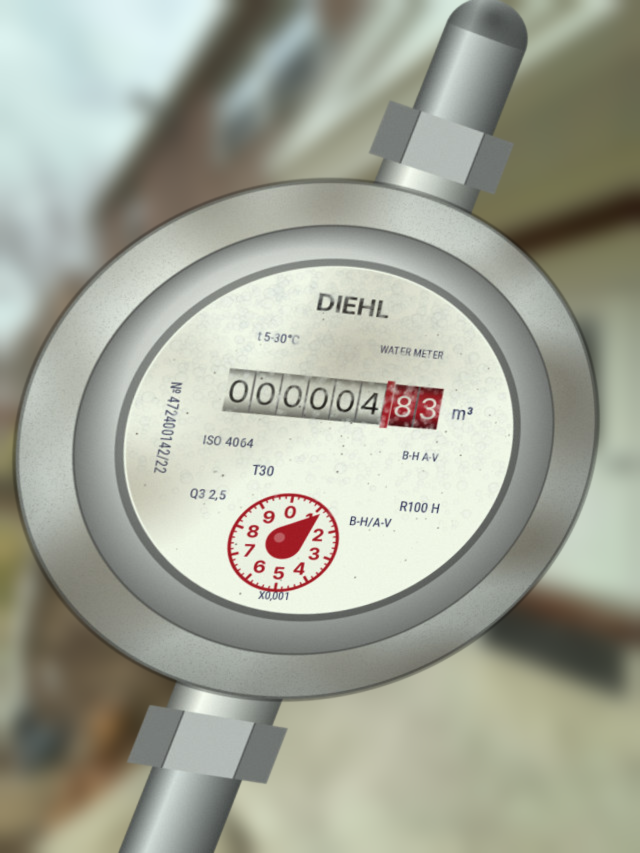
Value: m³ 4.831
